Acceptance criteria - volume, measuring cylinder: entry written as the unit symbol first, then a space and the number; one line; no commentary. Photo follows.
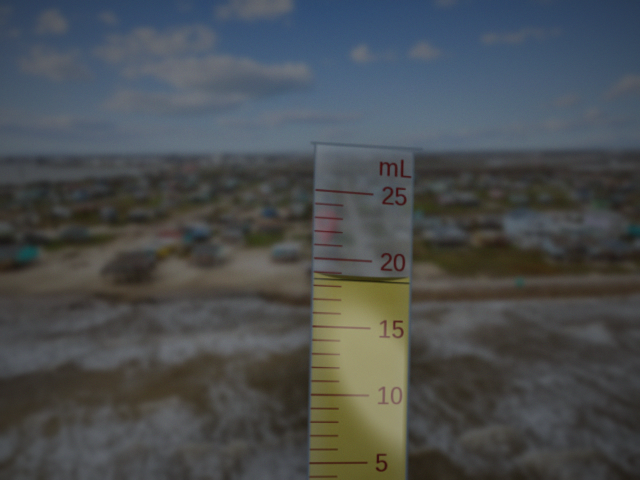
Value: mL 18.5
